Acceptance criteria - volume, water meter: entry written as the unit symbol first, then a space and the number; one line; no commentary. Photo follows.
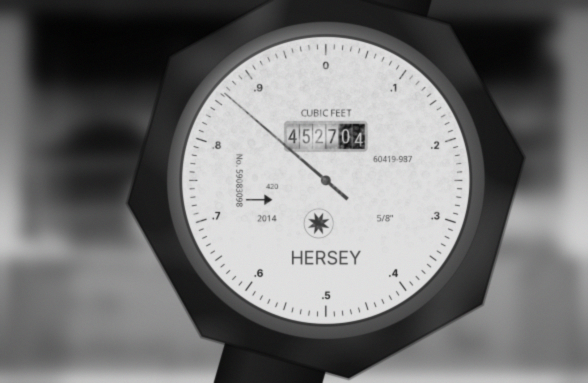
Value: ft³ 452703.86
